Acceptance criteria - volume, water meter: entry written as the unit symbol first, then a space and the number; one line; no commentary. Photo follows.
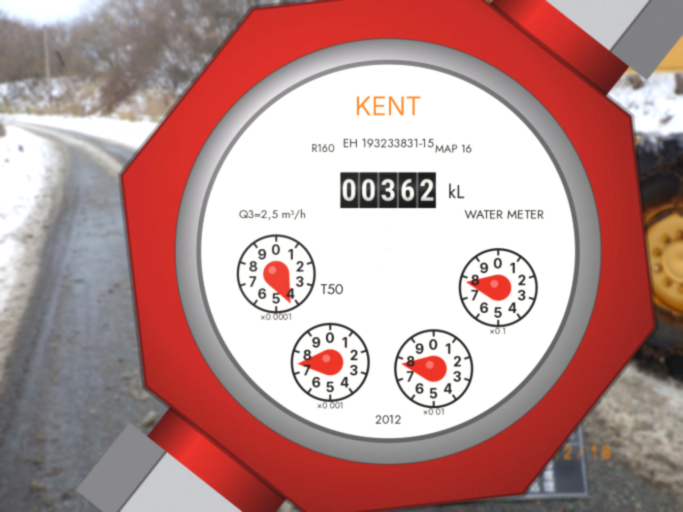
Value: kL 362.7774
